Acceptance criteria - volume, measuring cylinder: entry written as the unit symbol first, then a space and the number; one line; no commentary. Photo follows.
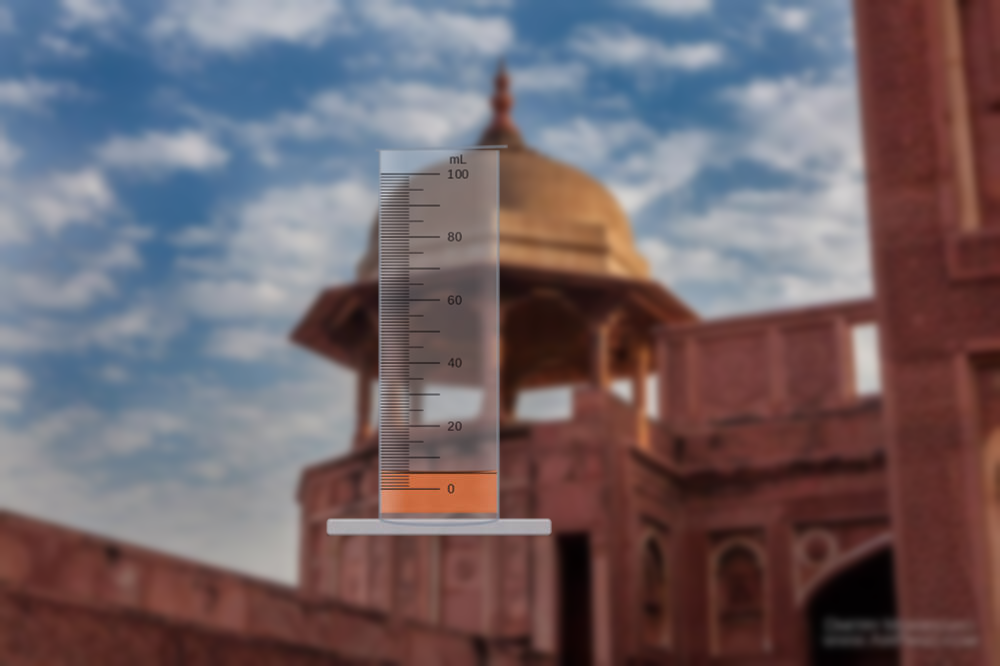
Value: mL 5
